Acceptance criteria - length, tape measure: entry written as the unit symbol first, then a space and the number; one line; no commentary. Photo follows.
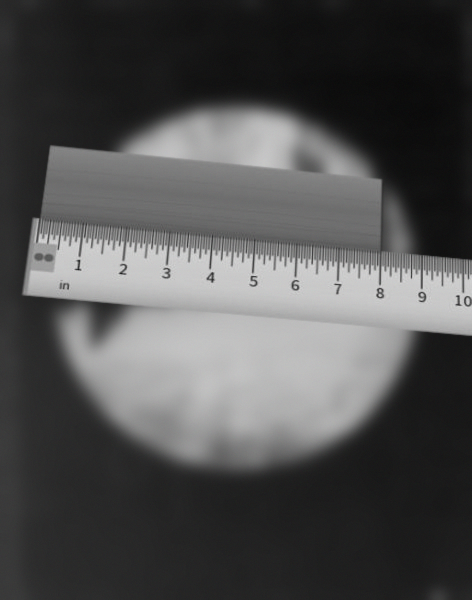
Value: in 8
